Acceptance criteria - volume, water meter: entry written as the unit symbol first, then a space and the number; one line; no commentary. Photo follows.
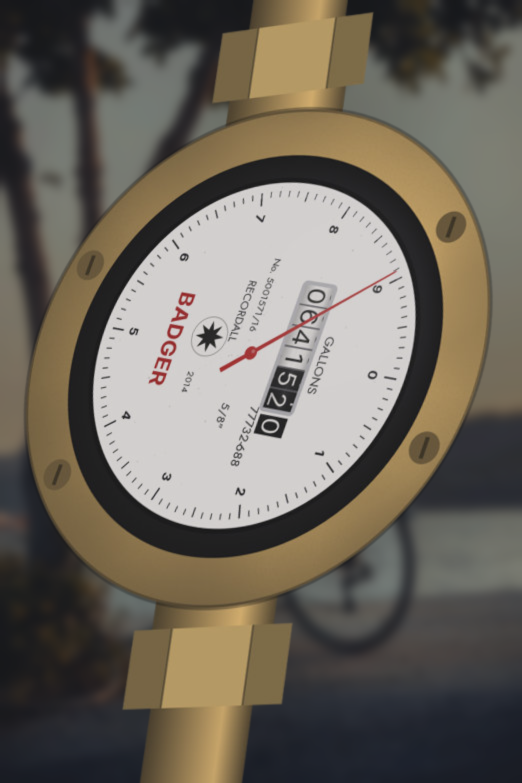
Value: gal 641518.9
